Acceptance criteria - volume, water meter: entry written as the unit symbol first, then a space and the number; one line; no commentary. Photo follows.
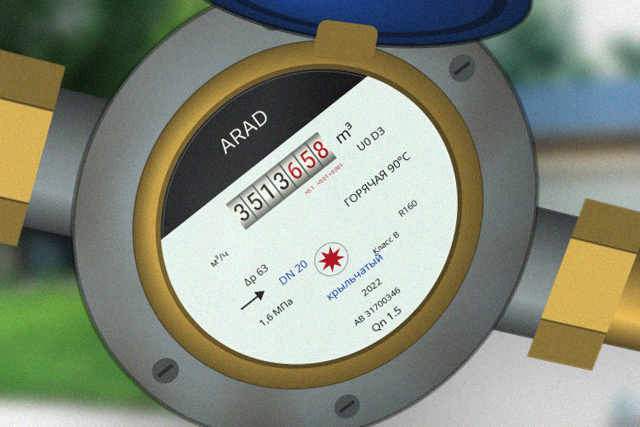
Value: m³ 3513.658
